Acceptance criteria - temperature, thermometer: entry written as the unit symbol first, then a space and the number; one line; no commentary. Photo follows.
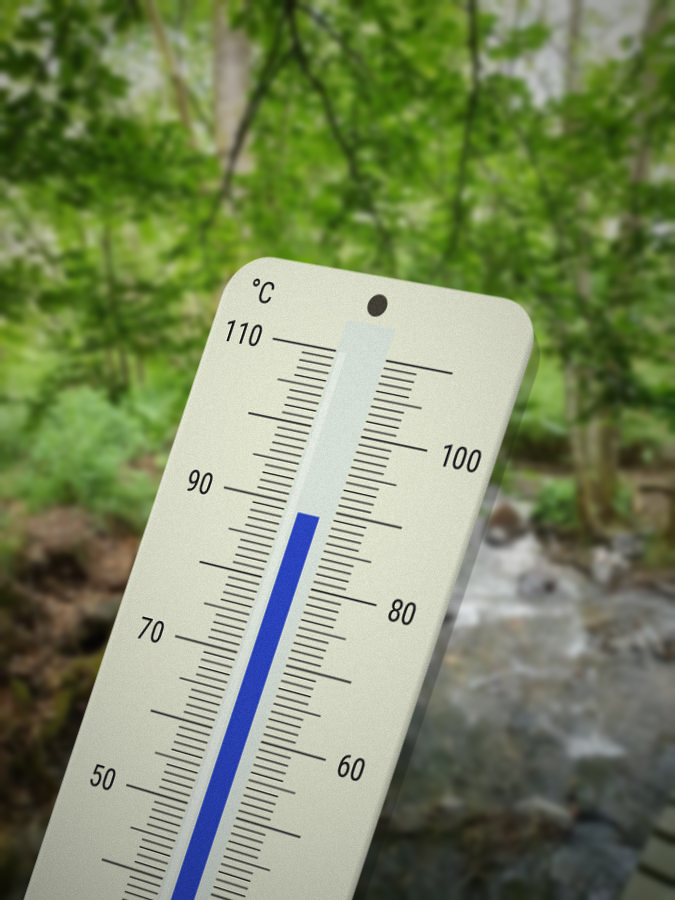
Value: °C 89
